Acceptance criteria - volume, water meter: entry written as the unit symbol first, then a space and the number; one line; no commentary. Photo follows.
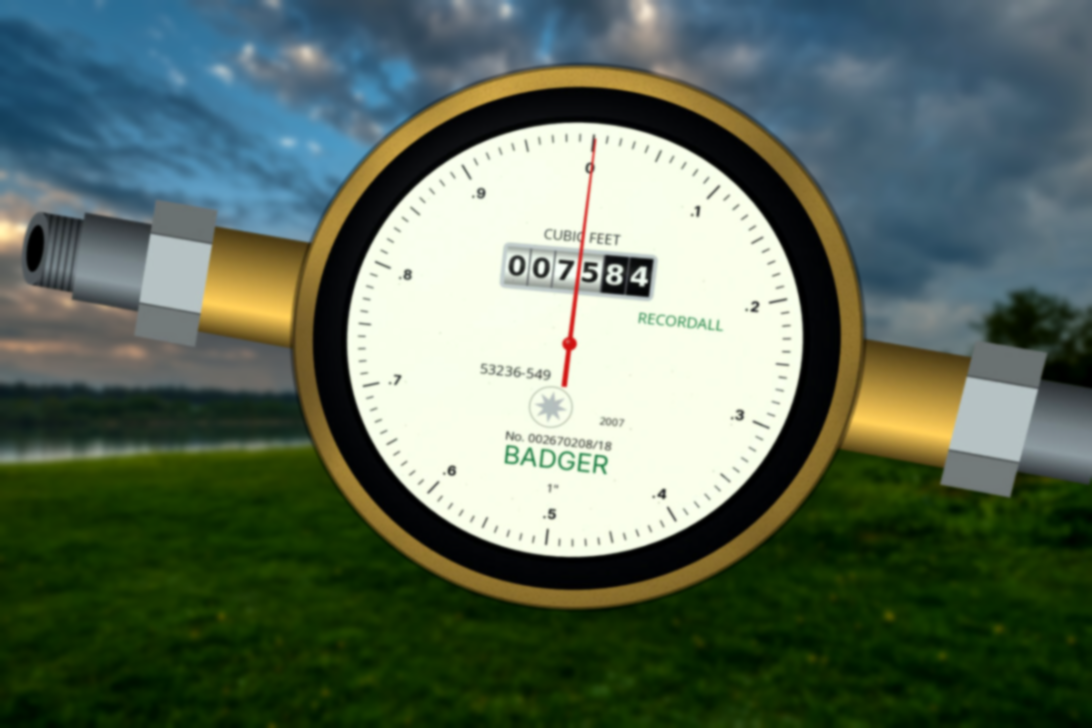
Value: ft³ 7584.00
